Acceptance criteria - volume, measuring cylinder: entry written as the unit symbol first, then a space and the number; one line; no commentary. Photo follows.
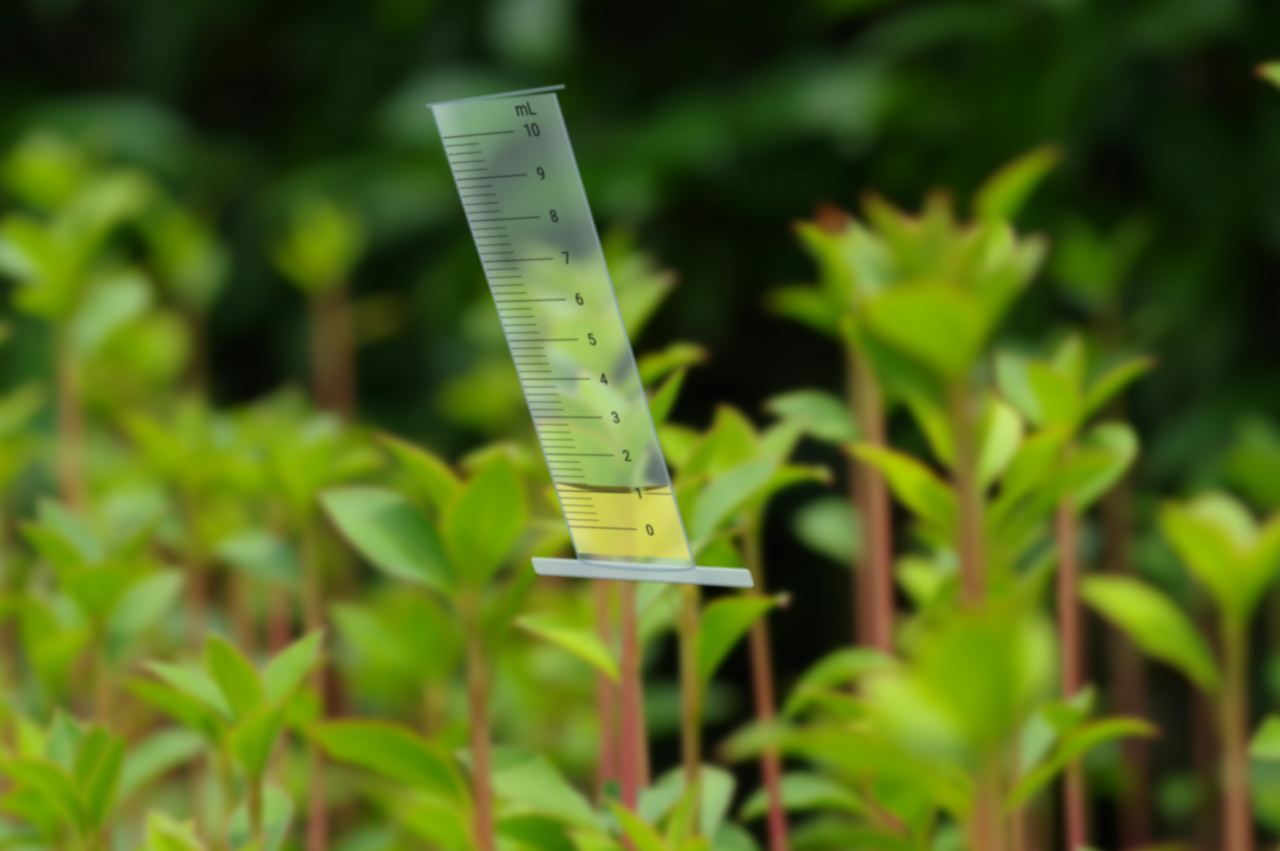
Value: mL 1
